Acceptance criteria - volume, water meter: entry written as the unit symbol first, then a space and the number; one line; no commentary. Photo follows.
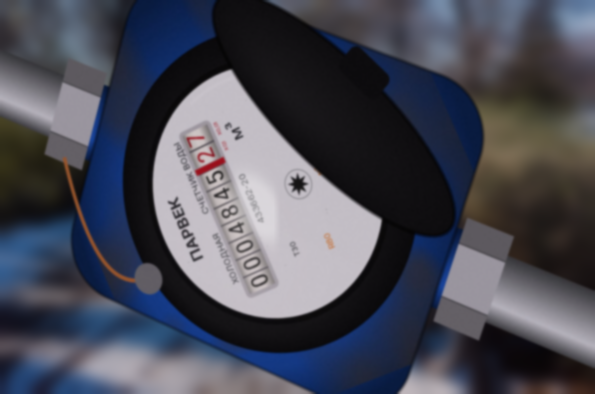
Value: m³ 4845.27
